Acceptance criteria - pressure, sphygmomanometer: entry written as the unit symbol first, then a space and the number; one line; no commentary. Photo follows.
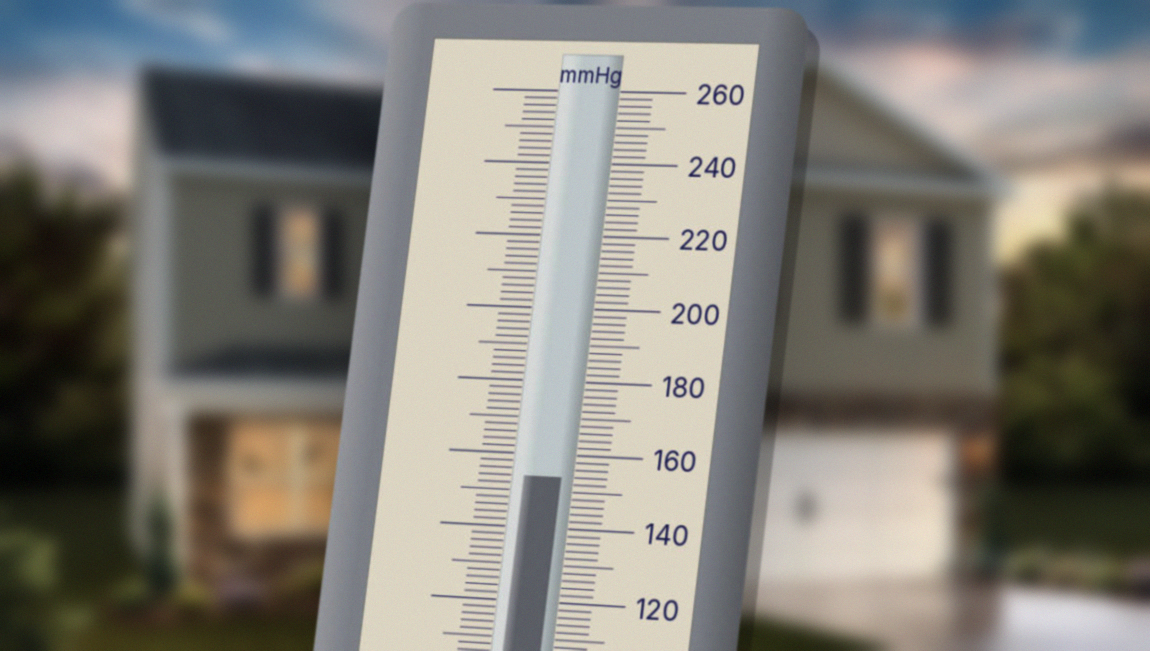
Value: mmHg 154
